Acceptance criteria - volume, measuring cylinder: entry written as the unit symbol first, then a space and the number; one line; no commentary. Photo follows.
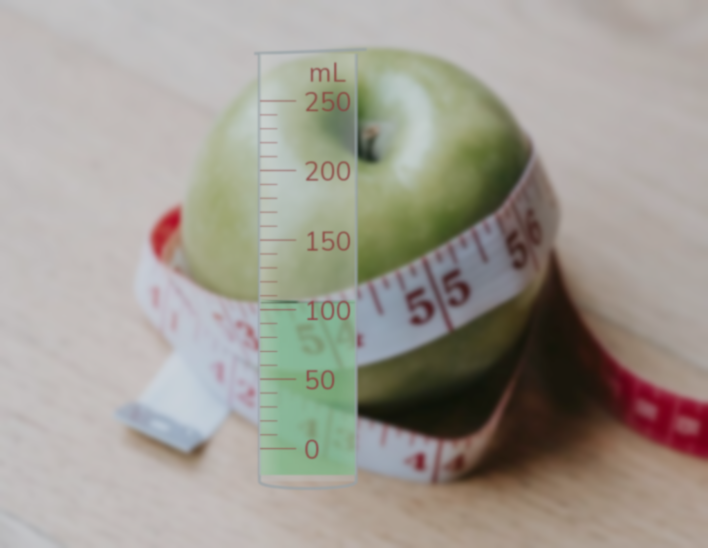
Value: mL 105
